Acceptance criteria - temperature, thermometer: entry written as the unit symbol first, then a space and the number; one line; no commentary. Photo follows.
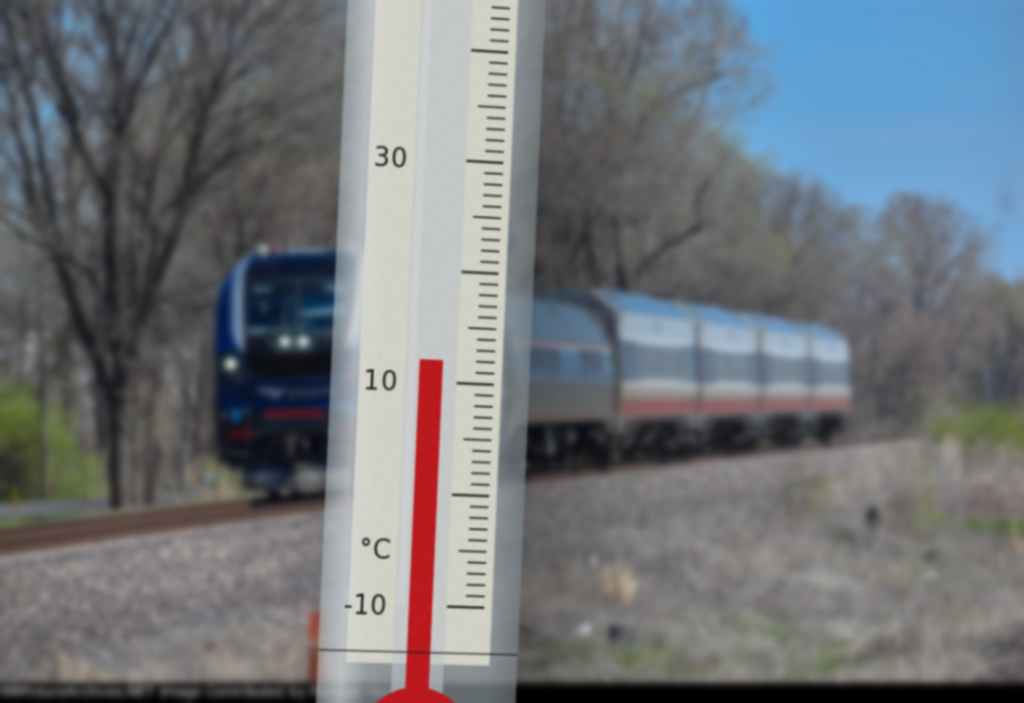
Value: °C 12
